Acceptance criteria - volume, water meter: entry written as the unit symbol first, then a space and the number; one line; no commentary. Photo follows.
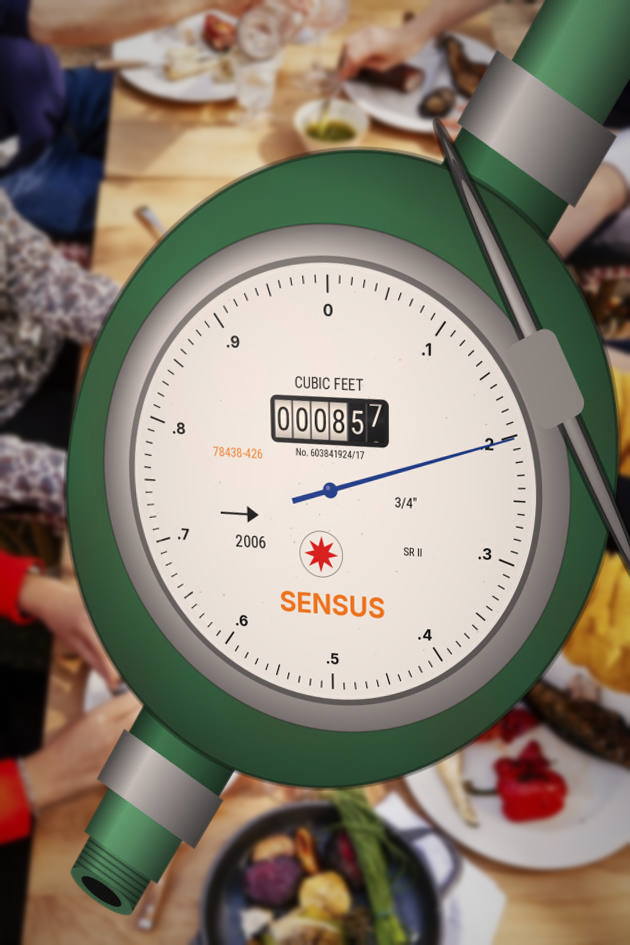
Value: ft³ 857.20
